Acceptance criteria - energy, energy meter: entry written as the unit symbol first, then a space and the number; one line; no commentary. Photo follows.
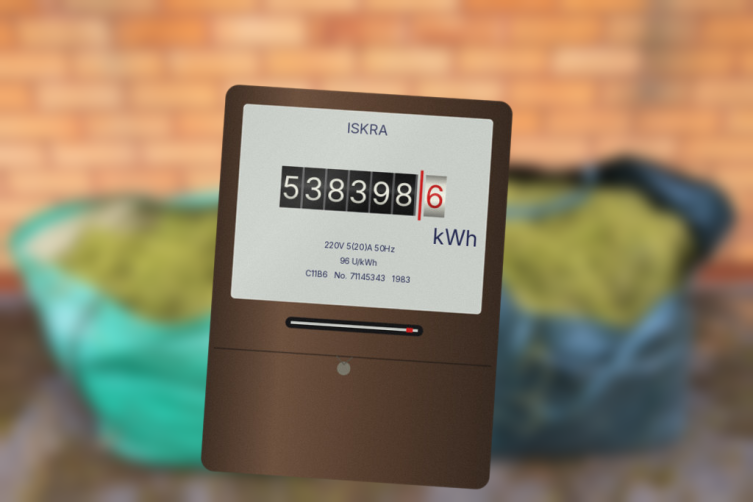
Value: kWh 538398.6
